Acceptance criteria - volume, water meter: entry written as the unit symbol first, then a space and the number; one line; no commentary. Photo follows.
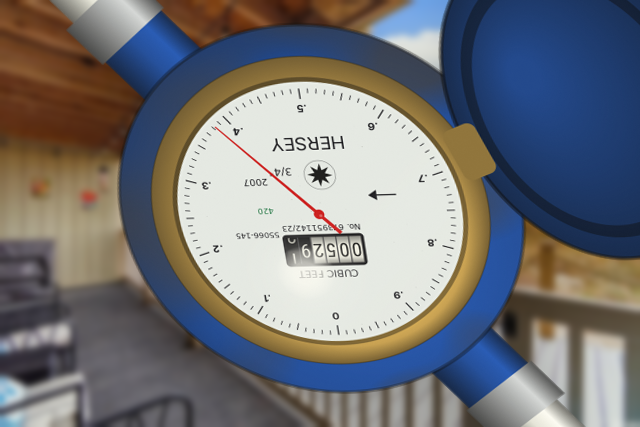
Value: ft³ 5291.38
